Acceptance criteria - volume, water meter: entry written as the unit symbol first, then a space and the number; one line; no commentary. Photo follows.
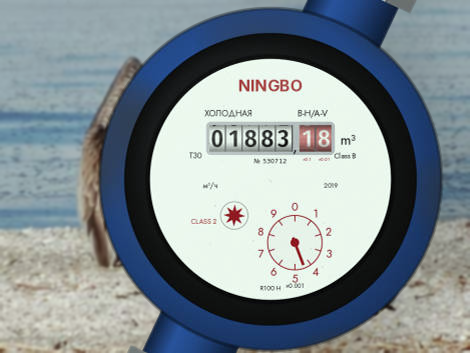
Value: m³ 1883.184
